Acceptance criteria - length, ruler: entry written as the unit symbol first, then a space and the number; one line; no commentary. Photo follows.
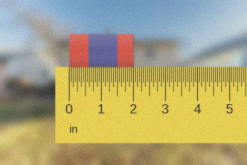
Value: in 2
